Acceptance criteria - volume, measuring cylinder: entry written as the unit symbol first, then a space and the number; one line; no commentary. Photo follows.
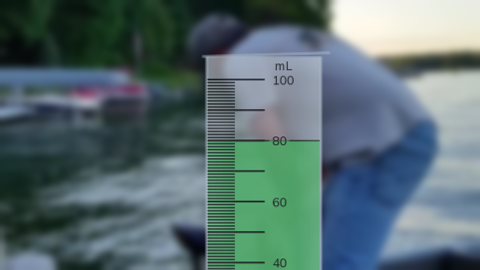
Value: mL 80
